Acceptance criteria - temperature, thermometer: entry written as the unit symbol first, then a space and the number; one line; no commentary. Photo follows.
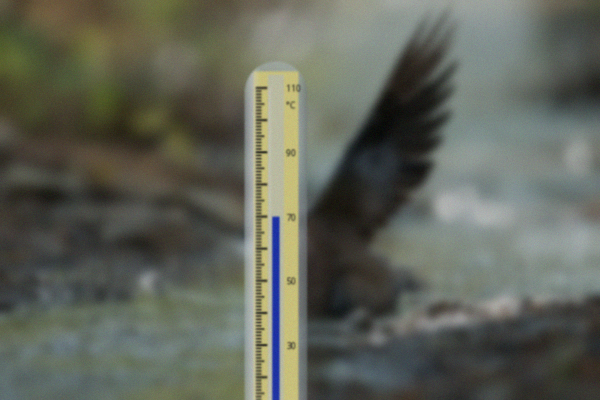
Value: °C 70
